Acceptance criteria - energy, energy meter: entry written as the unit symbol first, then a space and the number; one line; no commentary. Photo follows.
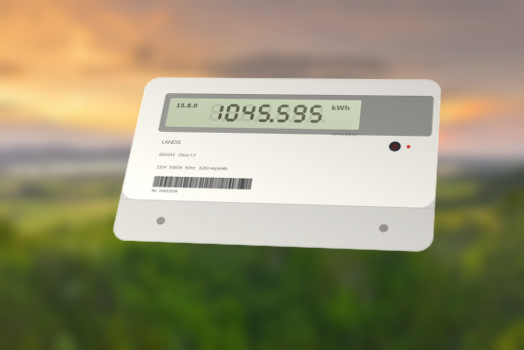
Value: kWh 1045.595
